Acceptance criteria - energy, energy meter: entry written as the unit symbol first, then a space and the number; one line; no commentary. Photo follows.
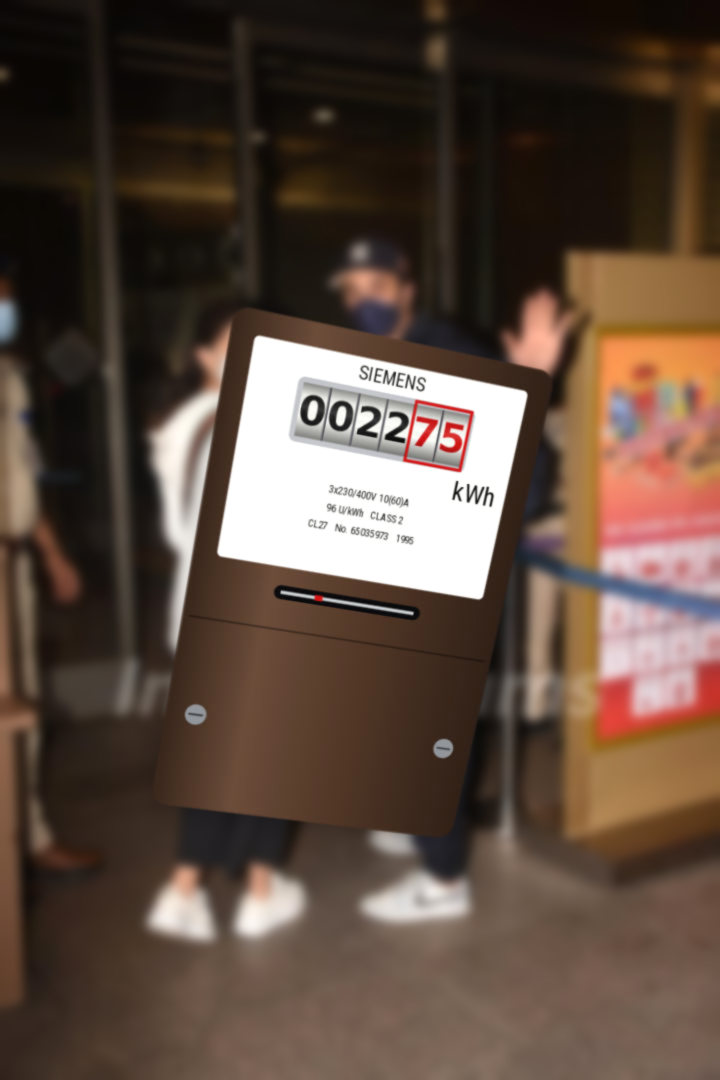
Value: kWh 22.75
